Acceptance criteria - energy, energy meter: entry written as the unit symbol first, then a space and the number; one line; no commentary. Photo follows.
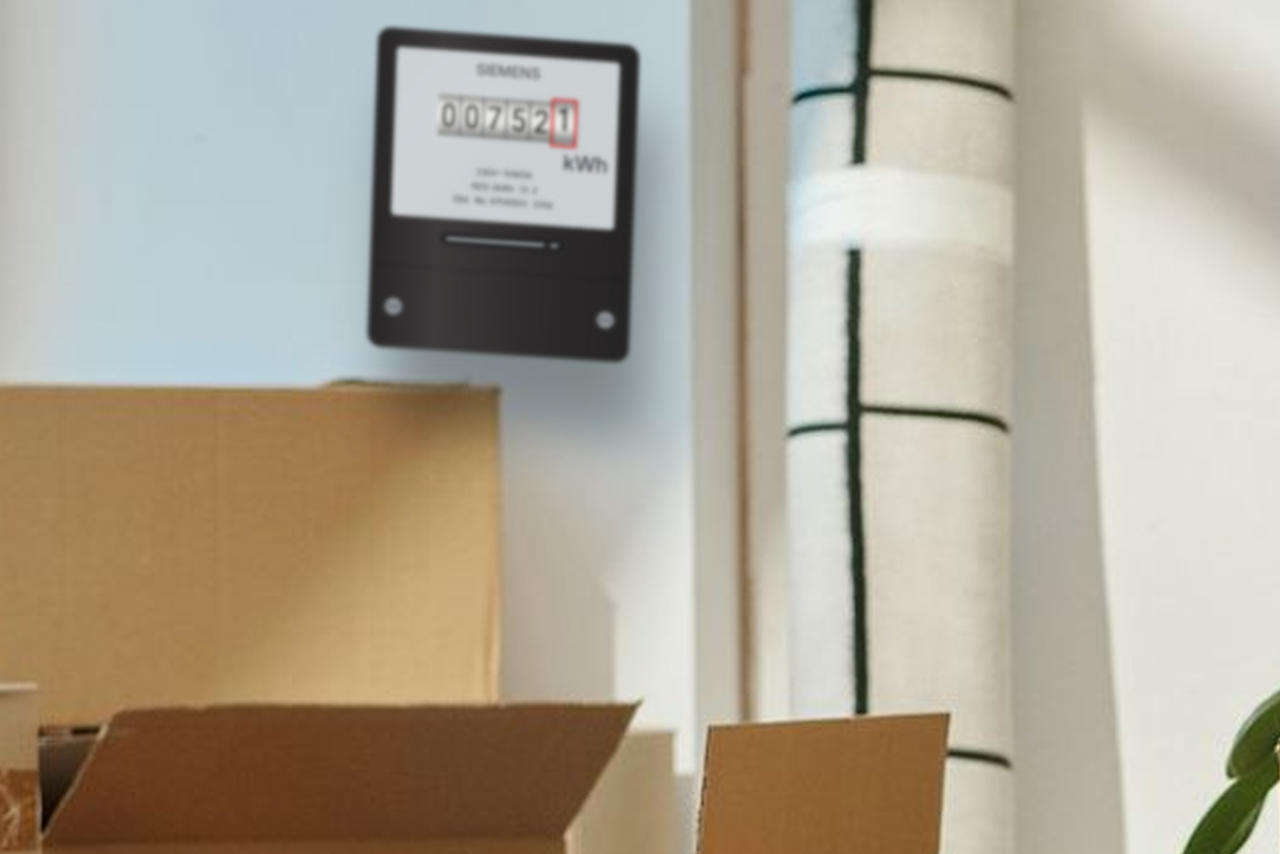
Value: kWh 752.1
